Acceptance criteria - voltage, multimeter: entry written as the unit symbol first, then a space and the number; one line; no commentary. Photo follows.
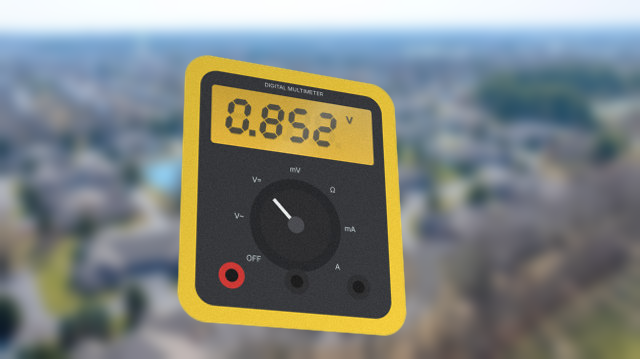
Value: V 0.852
